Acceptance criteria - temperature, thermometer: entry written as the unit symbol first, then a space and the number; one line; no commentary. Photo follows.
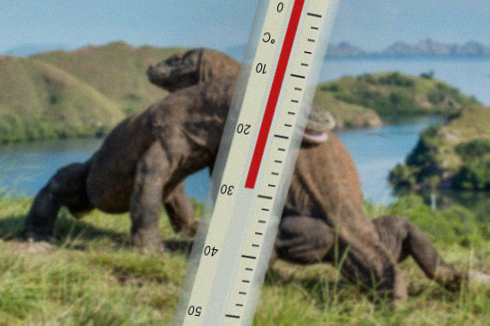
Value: °C 29
